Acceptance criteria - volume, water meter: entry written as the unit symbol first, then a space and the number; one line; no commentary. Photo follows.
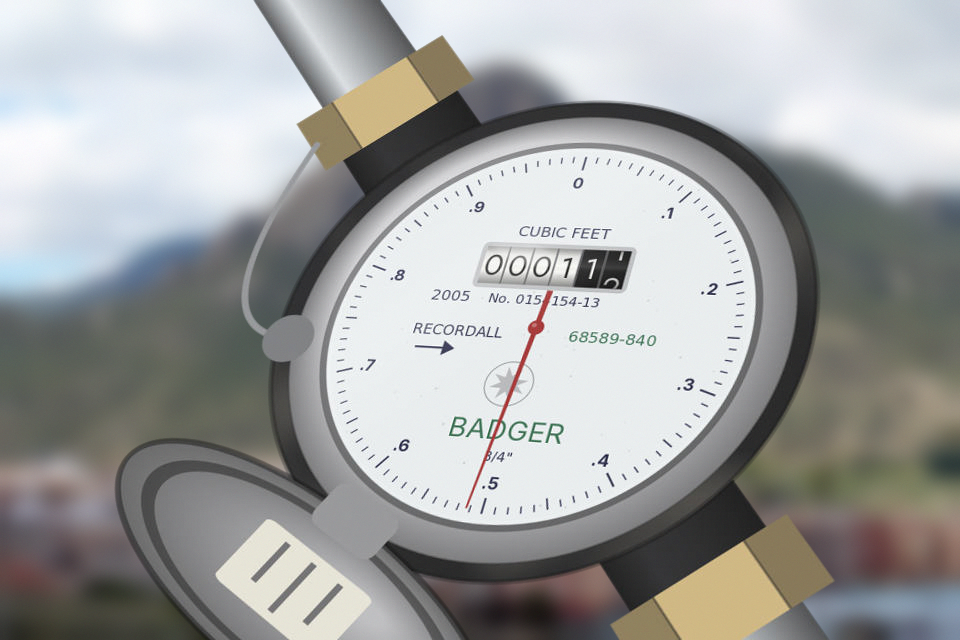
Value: ft³ 111.51
